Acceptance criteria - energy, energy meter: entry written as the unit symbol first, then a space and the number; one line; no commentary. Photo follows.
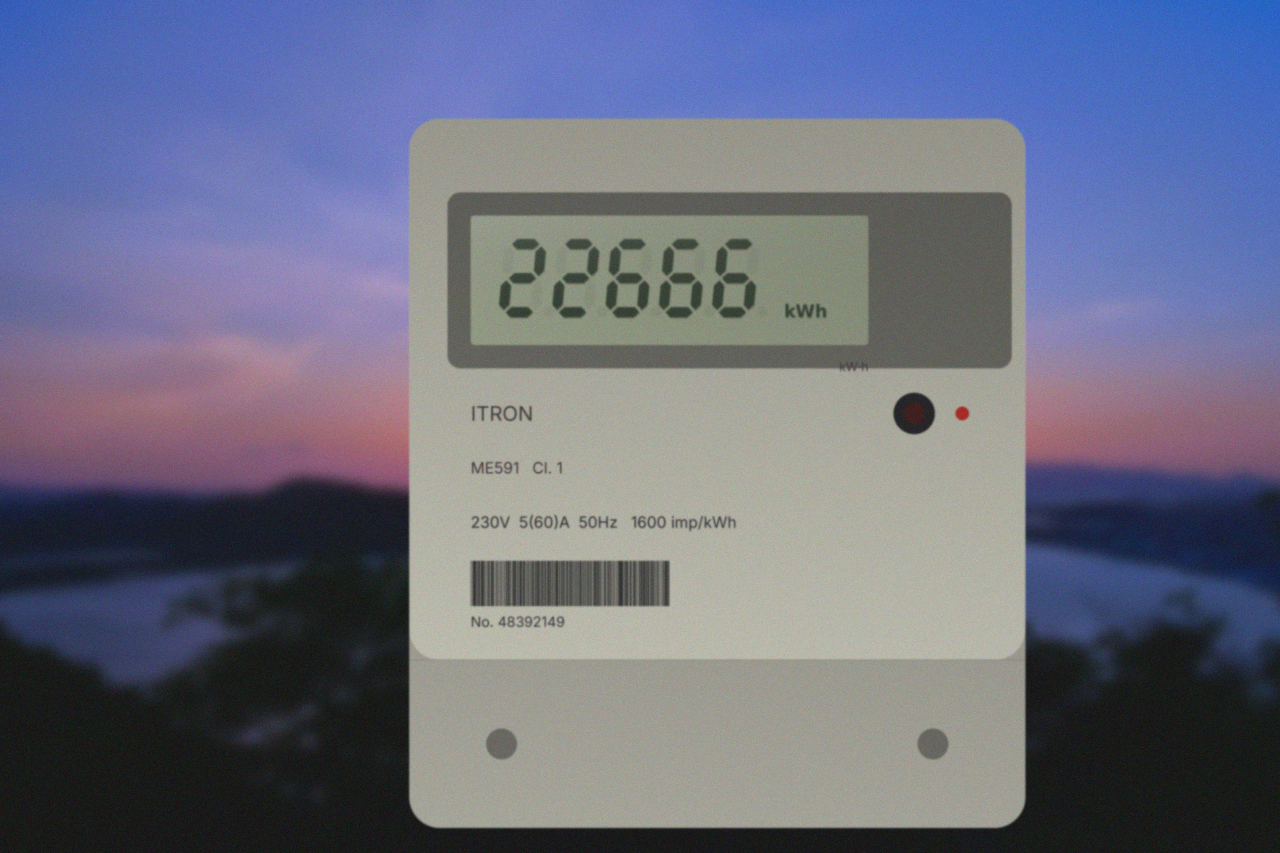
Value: kWh 22666
